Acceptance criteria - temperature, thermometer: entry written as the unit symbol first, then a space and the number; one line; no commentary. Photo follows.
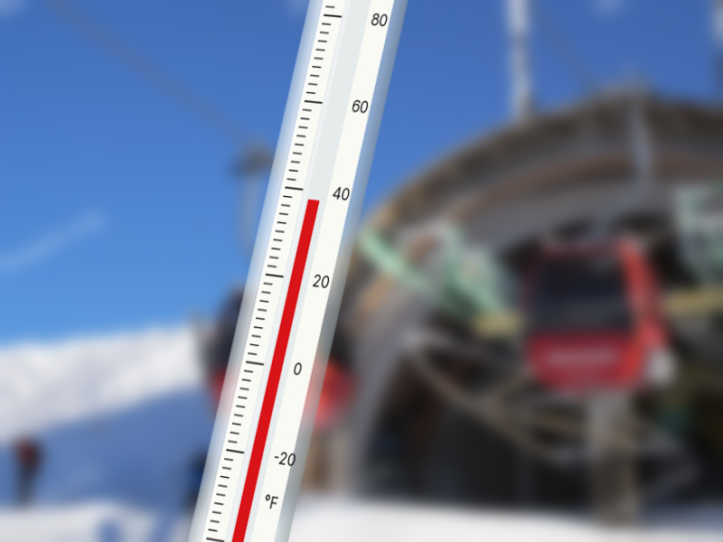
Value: °F 38
